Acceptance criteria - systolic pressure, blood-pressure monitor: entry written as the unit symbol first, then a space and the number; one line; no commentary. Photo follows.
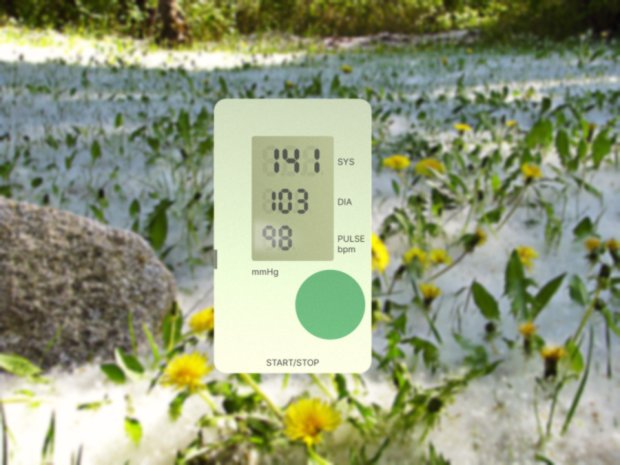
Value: mmHg 141
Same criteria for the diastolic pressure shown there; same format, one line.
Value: mmHg 103
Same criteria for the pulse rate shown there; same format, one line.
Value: bpm 98
